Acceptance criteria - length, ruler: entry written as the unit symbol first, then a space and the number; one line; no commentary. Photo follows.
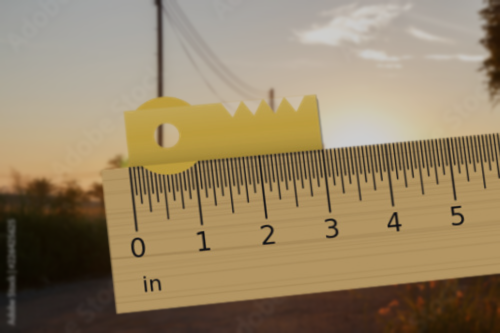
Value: in 3
